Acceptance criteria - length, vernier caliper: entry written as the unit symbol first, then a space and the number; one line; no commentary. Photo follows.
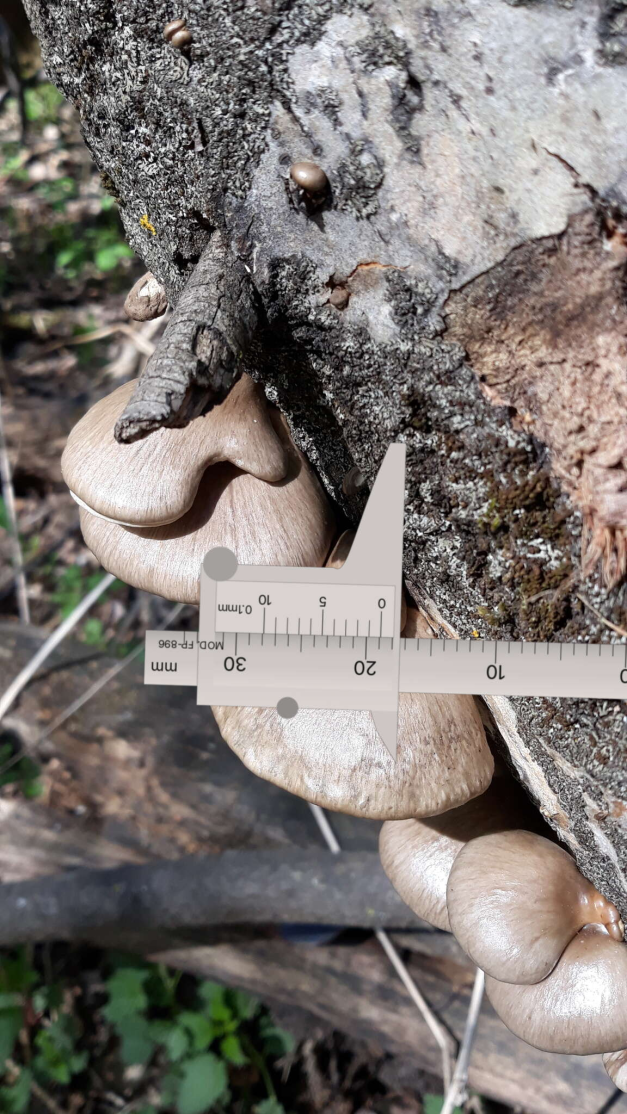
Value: mm 18.9
